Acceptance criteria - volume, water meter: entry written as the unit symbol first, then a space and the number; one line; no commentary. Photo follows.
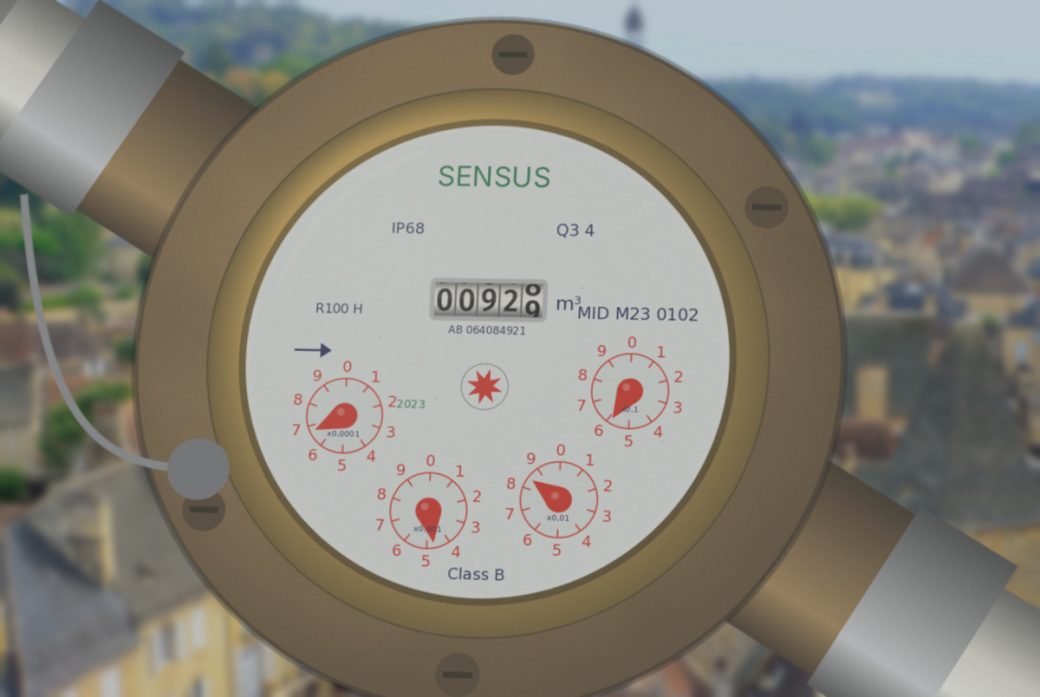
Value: m³ 928.5846
